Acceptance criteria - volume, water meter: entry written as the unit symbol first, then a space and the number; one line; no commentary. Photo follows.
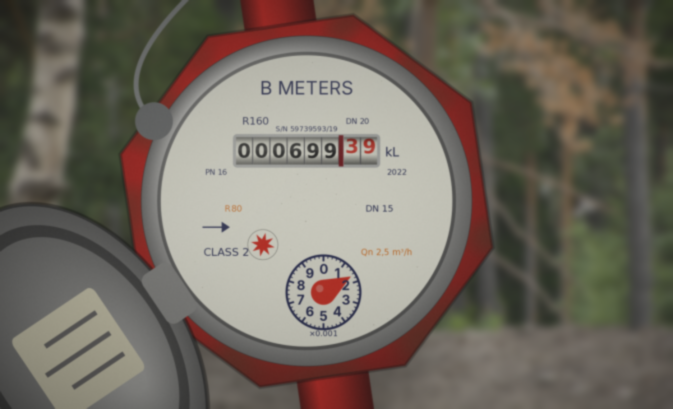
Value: kL 699.391
